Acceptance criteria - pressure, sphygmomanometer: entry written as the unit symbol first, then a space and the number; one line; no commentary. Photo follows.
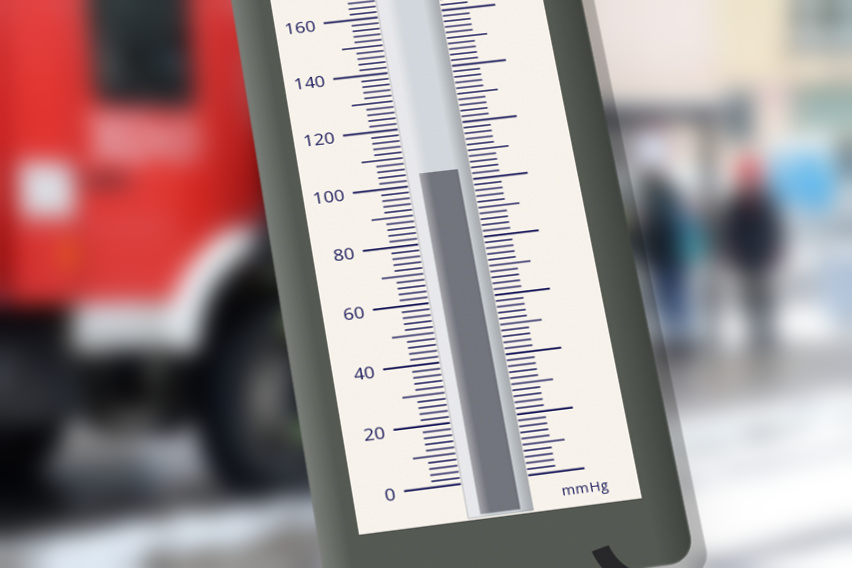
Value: mmHg 104
